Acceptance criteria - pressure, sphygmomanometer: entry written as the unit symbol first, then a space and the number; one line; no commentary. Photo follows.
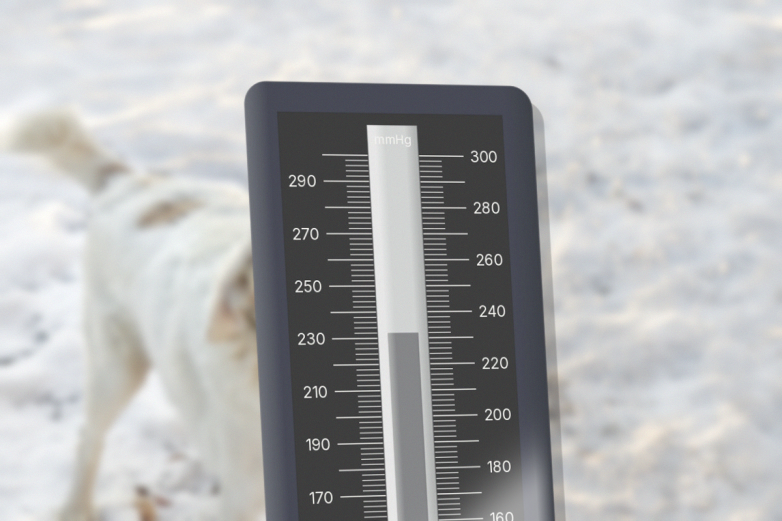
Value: mmHg 232
